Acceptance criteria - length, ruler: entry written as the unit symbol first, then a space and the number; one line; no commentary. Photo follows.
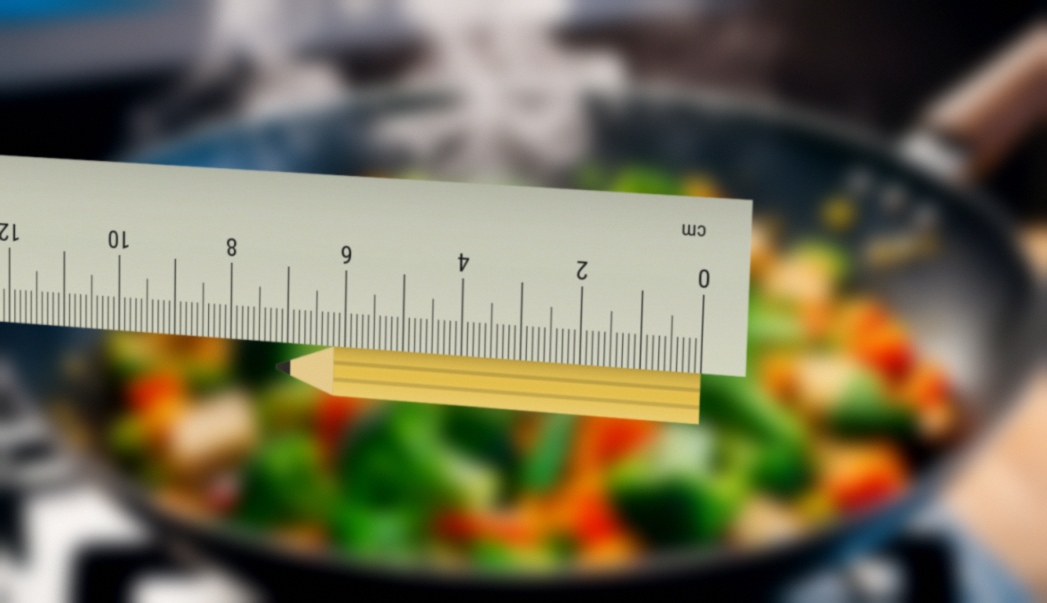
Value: cm 7.2
